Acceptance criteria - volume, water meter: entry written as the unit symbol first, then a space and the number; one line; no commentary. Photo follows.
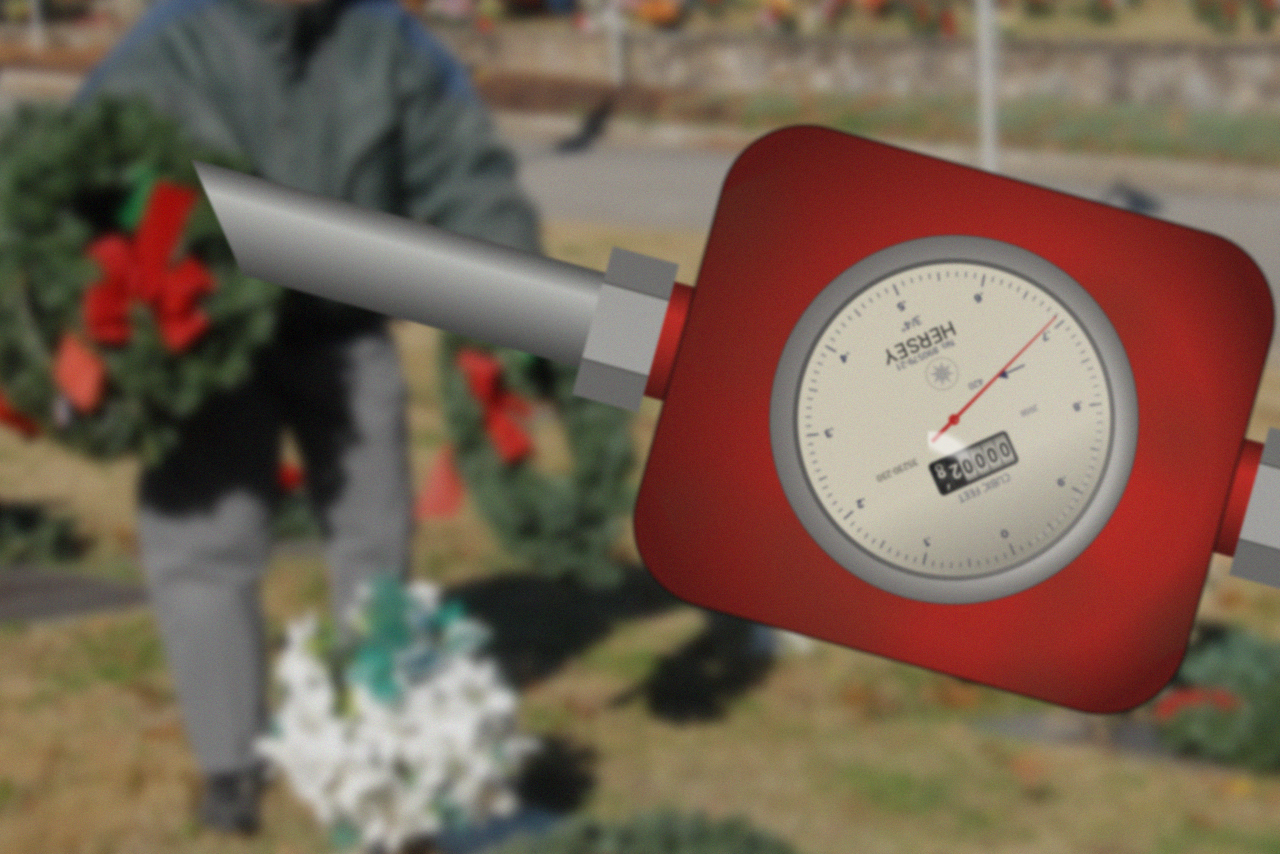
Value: ft³ 27.69
